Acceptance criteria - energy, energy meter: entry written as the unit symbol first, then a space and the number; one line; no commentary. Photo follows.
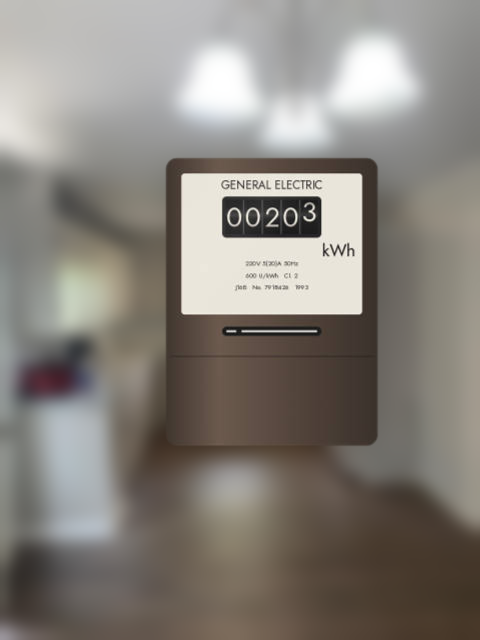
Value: kWh 203
